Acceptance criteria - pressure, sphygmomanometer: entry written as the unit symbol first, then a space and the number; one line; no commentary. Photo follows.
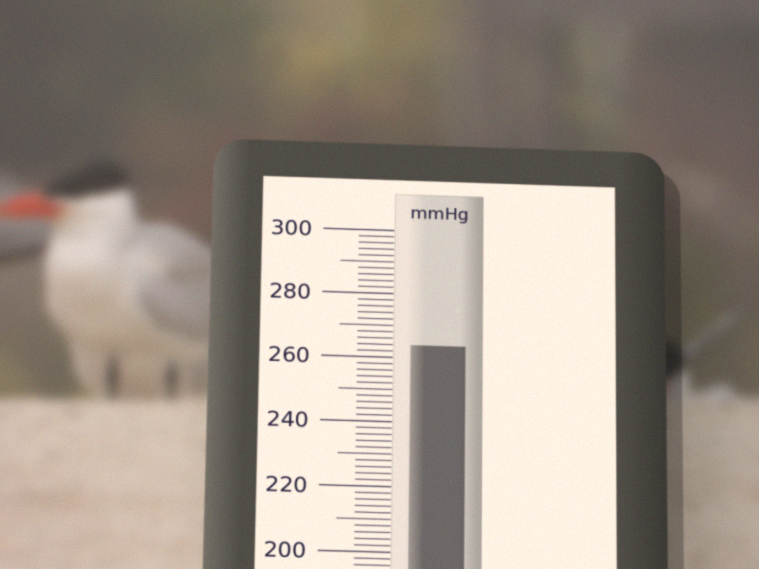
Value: mmHg 264
